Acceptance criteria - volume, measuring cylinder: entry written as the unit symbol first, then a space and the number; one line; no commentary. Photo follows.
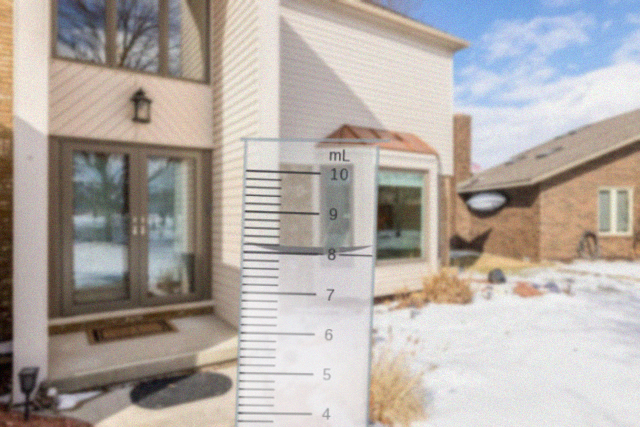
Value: mL 8
